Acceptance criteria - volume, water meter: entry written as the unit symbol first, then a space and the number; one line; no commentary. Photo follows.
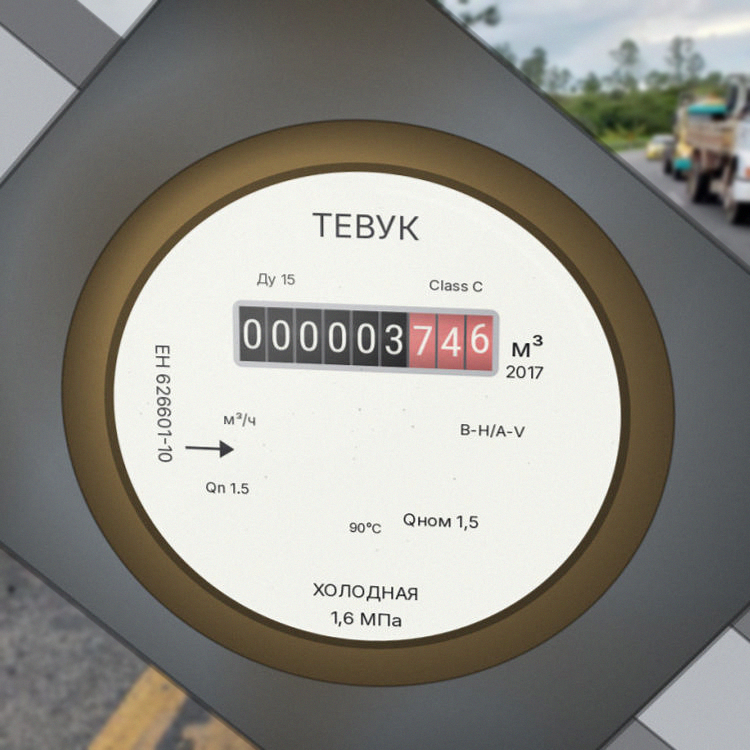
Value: m³ 3.746
